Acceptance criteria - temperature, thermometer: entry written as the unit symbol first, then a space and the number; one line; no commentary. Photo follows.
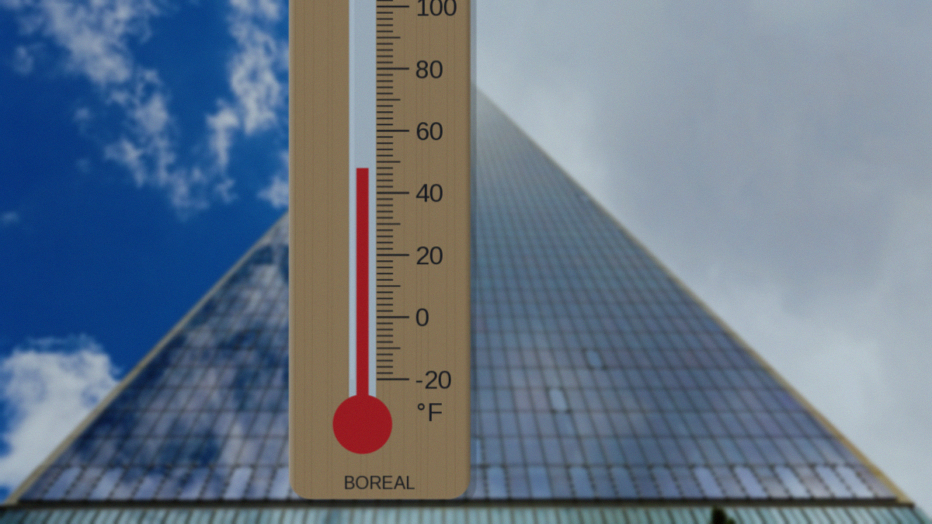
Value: °F 48
